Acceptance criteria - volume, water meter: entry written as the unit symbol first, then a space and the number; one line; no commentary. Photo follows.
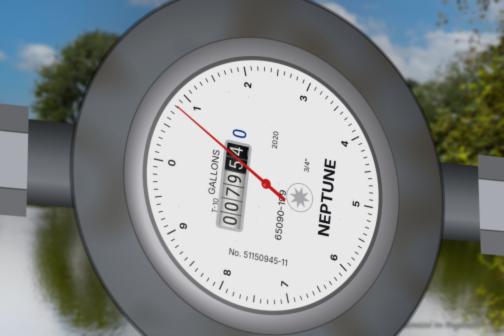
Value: gal 79540.8
